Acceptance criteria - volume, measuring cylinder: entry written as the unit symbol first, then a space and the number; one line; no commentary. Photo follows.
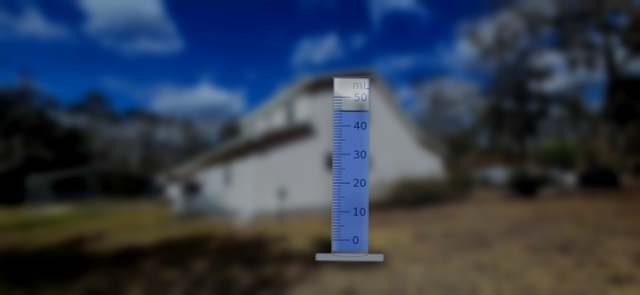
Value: mL 45
